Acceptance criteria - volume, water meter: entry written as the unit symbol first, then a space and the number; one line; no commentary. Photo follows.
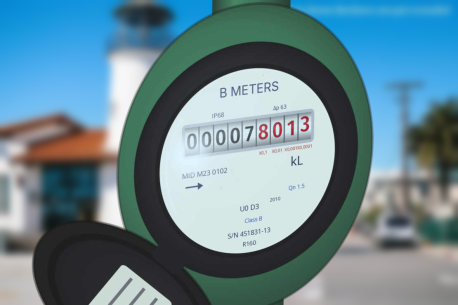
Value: kL 7.8013
